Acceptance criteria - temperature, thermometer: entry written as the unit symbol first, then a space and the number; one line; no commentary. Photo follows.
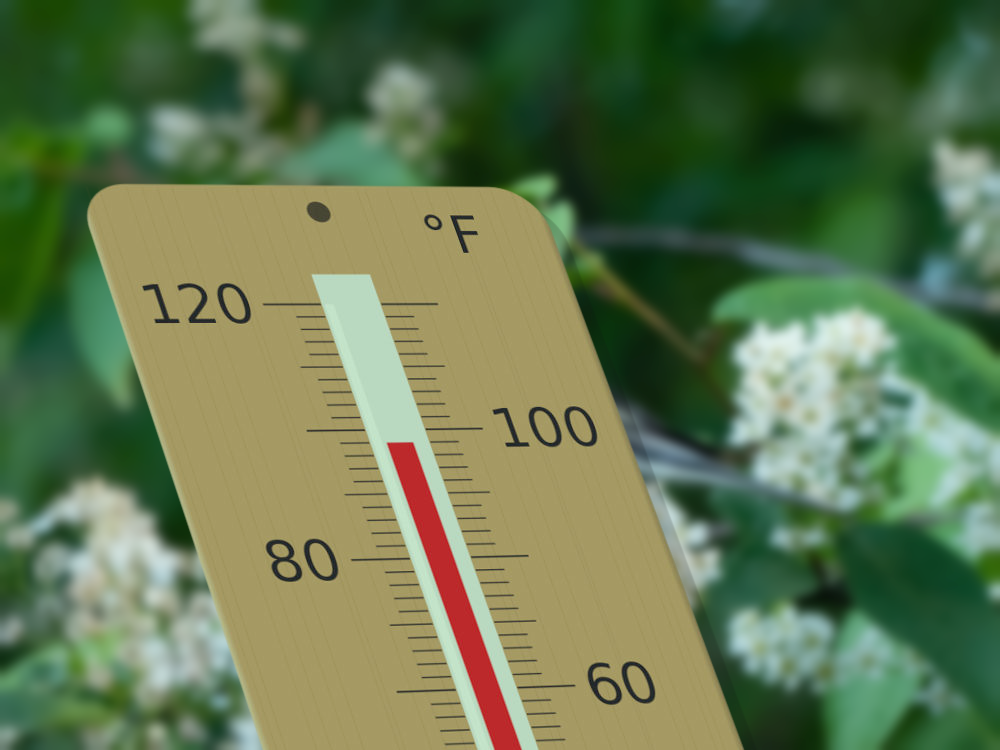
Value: °F 98
